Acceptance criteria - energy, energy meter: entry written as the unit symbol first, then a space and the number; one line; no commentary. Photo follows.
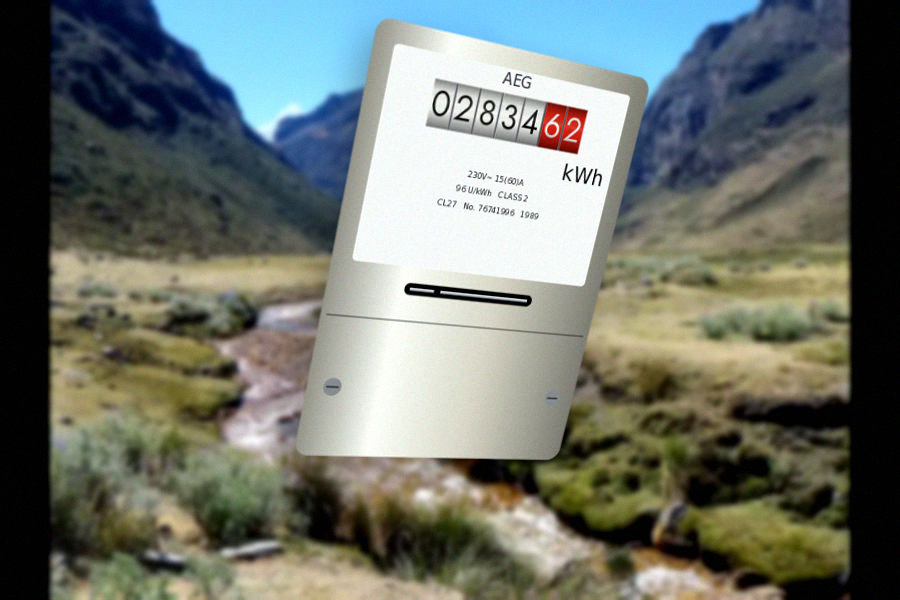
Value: kWh 2834.62
